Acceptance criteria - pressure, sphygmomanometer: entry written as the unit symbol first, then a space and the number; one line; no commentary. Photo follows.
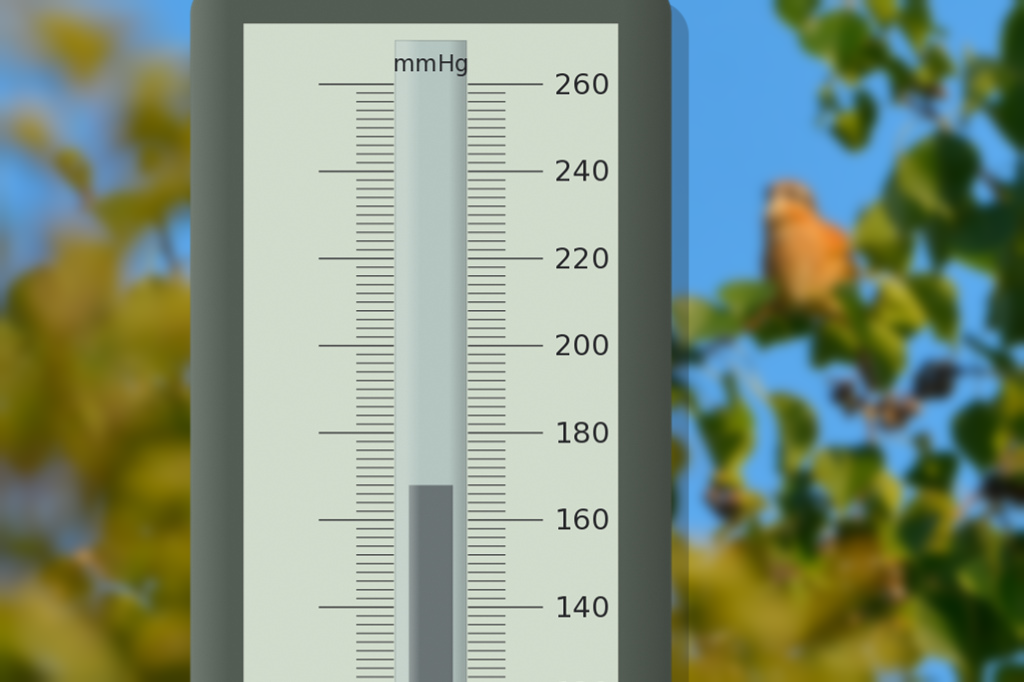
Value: mmHg 168
